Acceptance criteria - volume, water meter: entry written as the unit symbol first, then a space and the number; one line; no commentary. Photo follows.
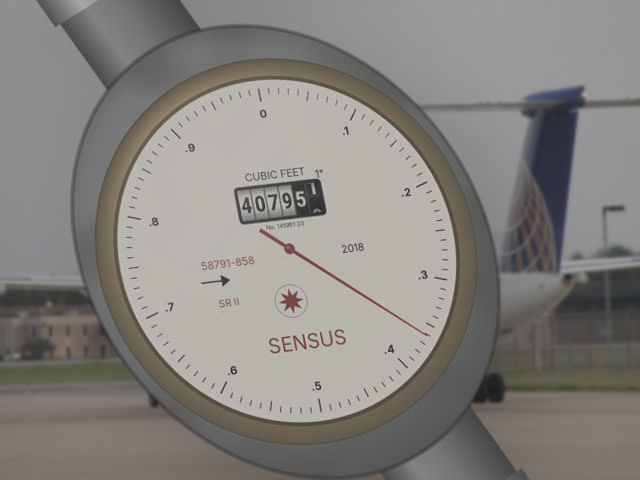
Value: ft³ 407951.36
